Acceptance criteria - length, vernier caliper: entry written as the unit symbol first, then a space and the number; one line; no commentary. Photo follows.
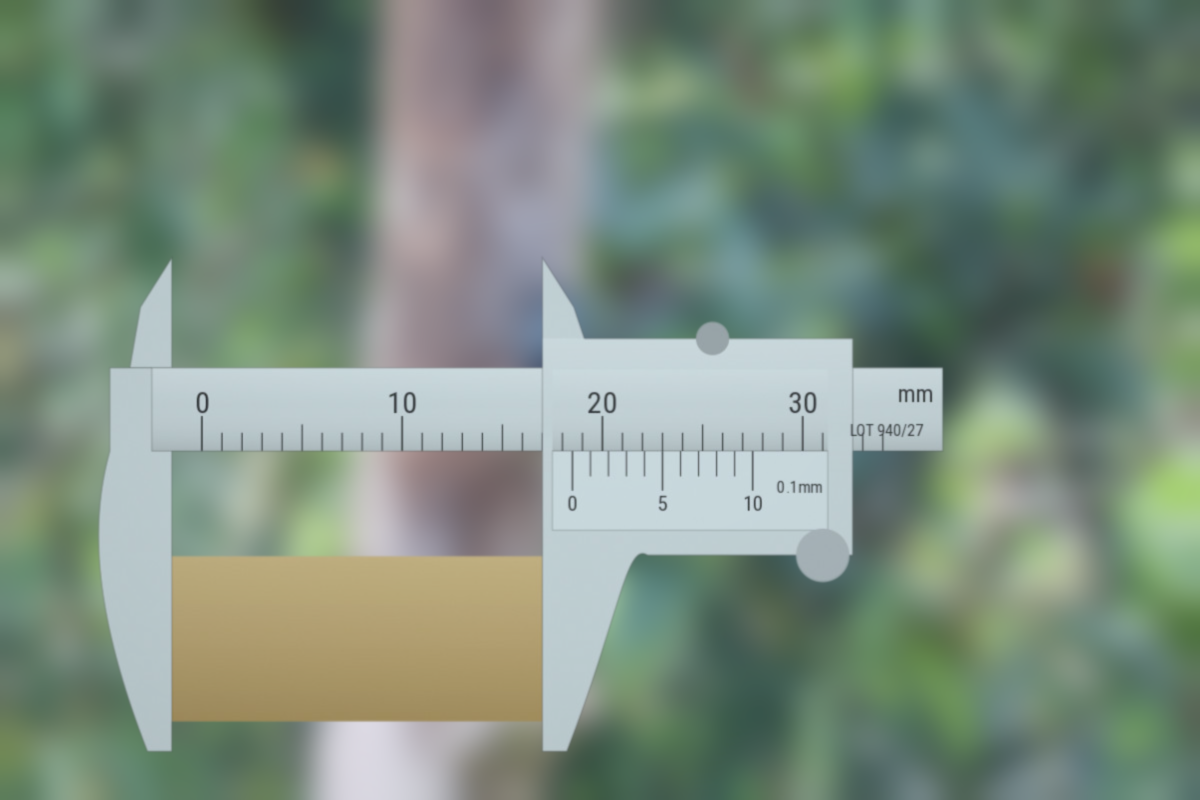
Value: mm 18.5
